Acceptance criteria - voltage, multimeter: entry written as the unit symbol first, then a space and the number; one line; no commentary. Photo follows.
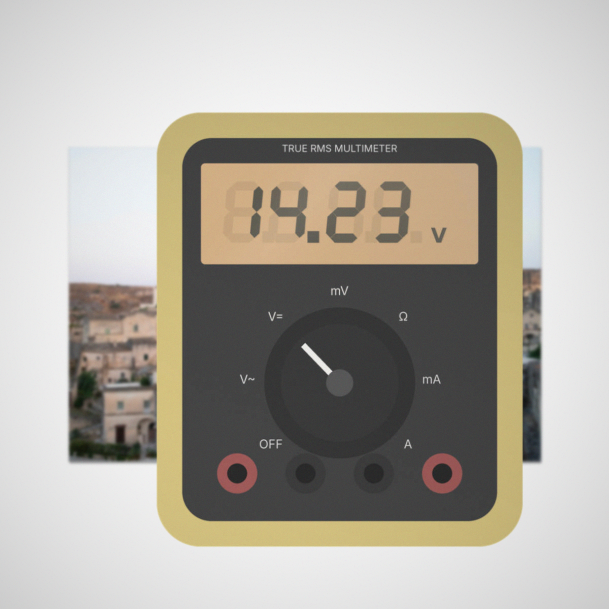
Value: V 14.23
